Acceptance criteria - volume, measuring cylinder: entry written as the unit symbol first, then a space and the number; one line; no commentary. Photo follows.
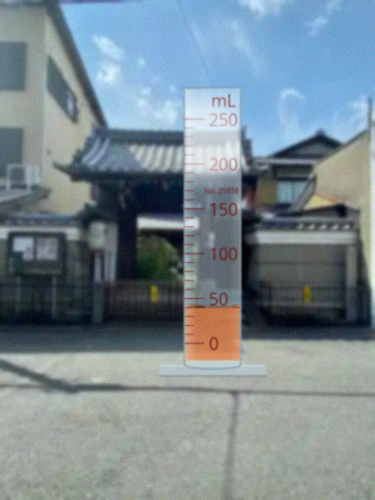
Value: mL 40
